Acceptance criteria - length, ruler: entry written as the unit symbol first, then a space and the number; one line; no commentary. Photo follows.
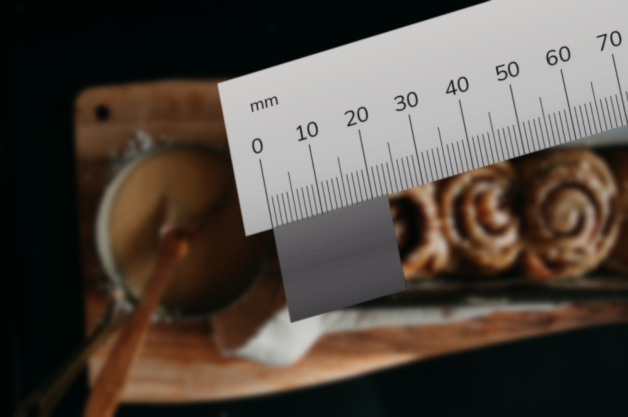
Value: mm 23
